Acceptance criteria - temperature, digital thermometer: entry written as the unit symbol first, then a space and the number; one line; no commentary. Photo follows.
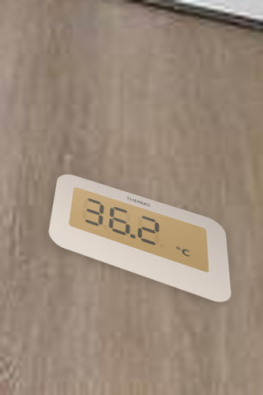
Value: °C 36.2
